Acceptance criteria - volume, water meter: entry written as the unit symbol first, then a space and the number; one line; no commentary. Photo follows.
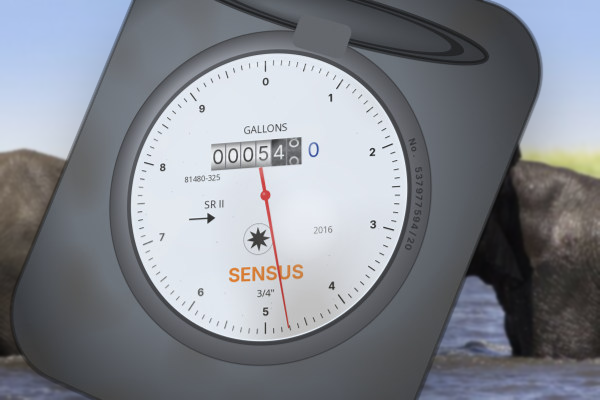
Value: gal 5484.7
